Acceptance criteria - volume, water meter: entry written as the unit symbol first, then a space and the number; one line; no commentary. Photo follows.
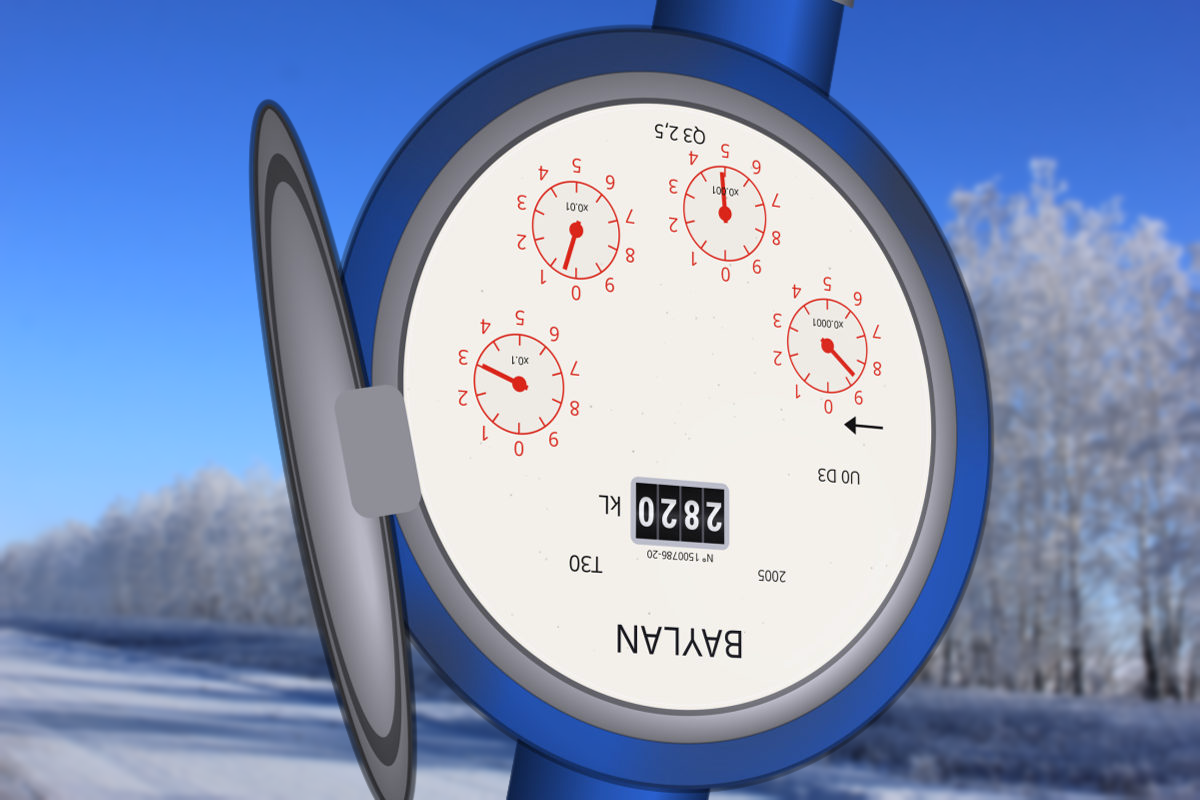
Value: kL 2820.3048
